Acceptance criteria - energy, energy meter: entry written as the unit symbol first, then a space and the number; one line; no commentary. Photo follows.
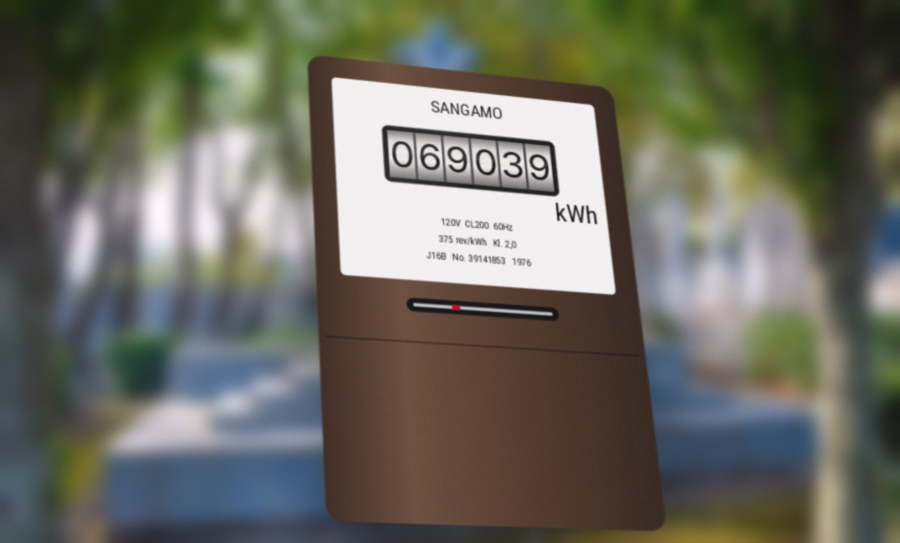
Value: kWh 69039
